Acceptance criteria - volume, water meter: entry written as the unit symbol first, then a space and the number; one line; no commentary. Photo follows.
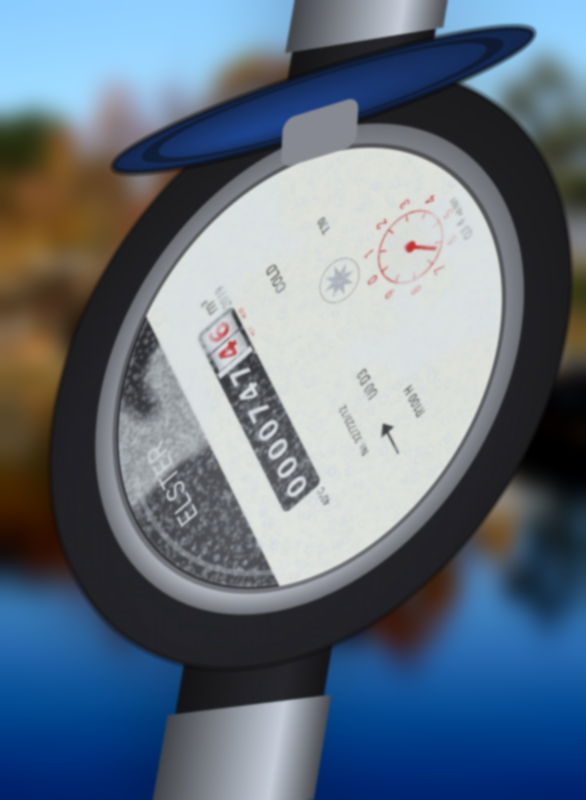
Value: m³ 747.466
